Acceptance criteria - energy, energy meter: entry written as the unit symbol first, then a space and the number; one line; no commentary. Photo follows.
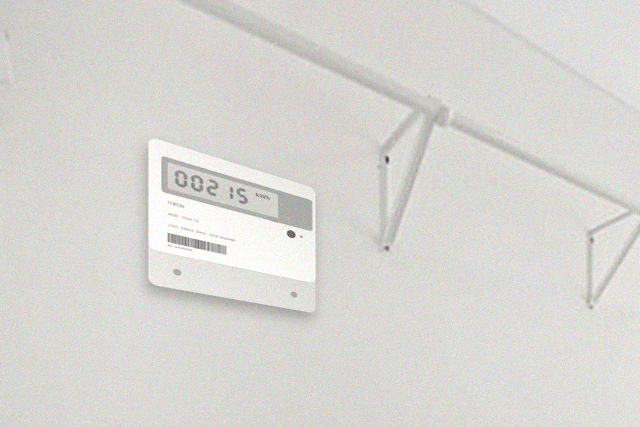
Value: kWh 215
